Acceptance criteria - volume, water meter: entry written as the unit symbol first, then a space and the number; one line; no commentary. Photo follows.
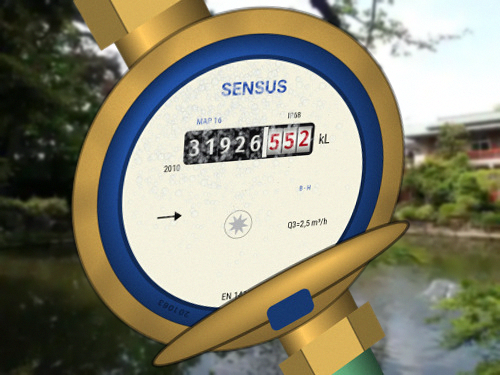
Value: kL 31926.552
